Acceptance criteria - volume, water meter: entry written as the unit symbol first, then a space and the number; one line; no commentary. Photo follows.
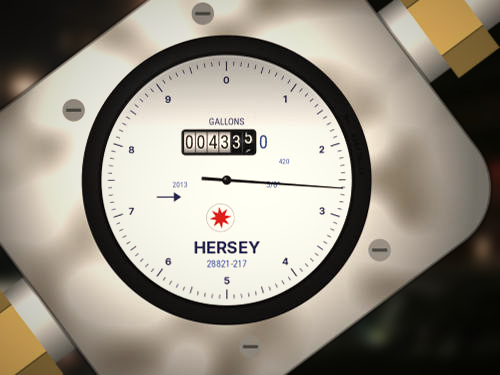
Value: gal 43352.6
